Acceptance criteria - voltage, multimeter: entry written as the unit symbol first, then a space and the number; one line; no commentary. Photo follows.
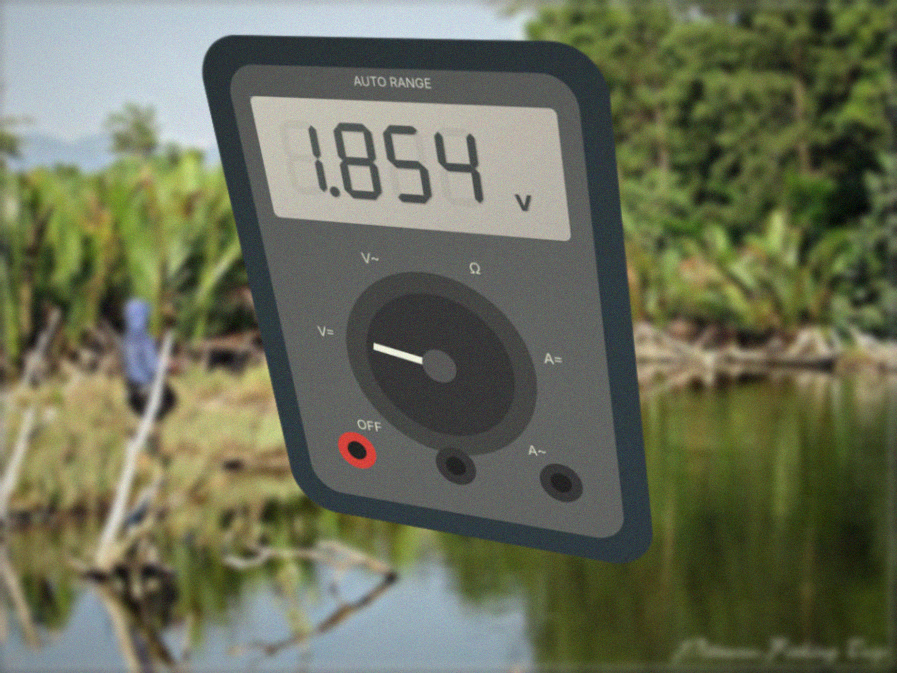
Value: V 1.854
